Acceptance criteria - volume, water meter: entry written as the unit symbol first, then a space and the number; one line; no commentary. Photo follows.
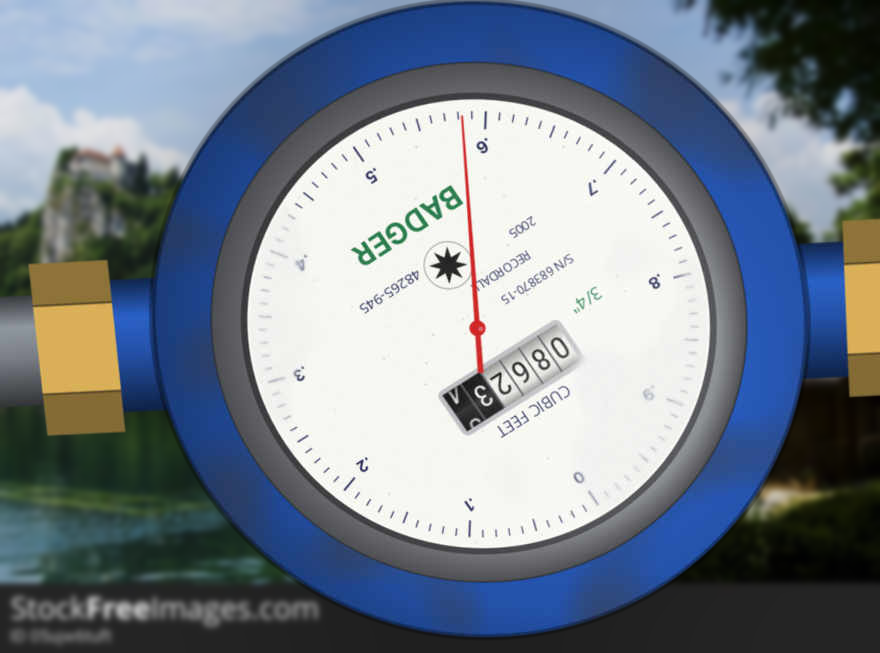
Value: ft³ 86233.58
